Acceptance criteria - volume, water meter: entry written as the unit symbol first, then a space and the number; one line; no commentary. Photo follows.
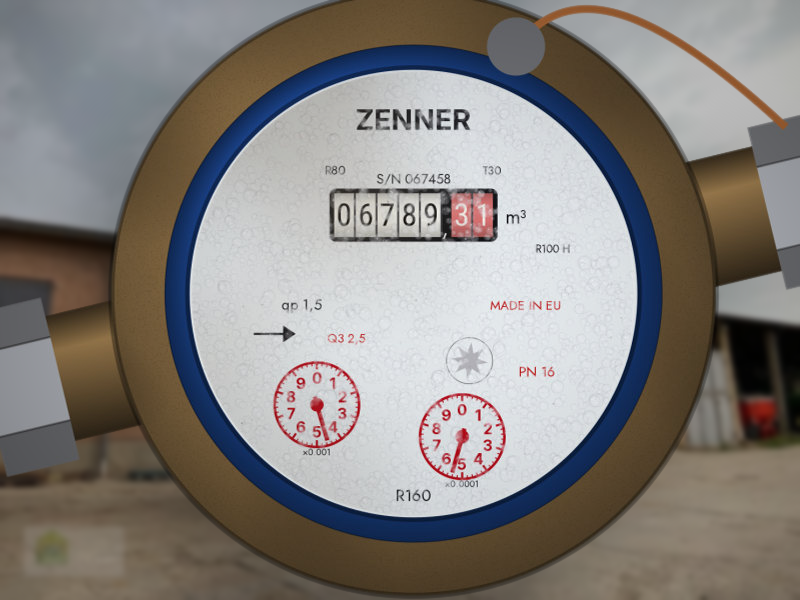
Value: m³ 6789.3145
